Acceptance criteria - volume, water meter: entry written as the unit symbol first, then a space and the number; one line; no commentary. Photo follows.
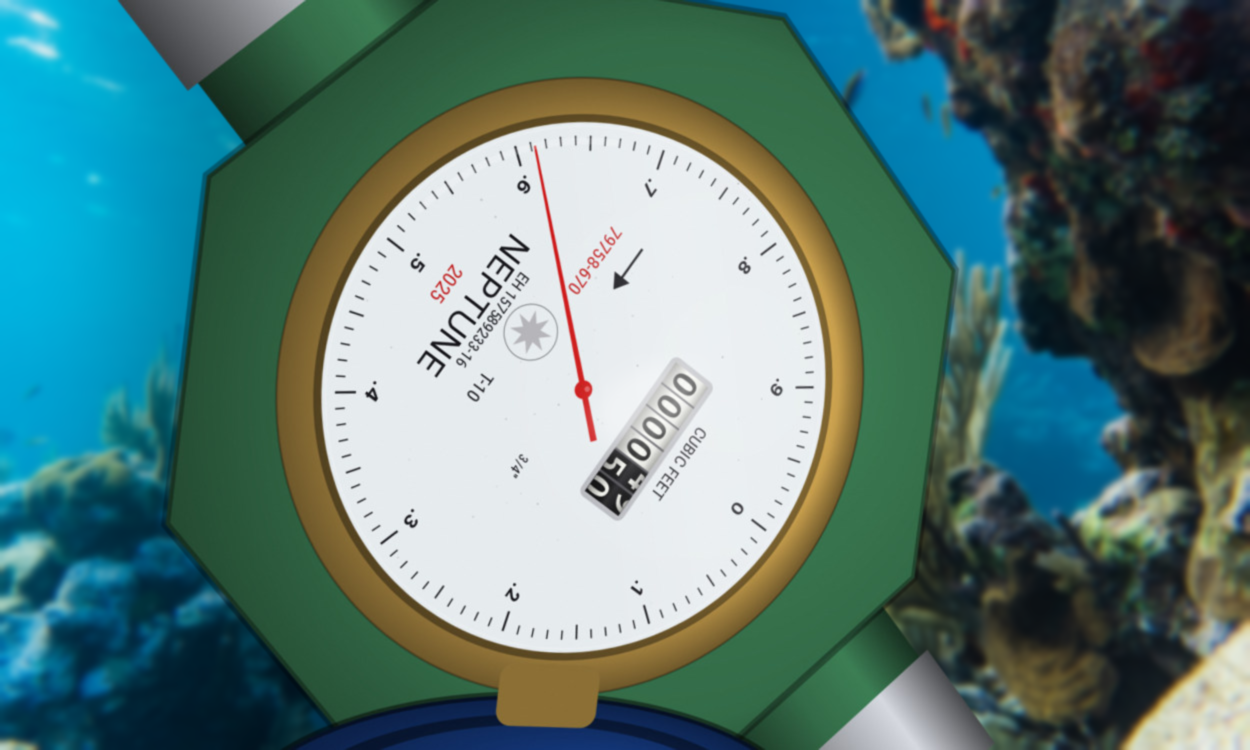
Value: ft³ 49.61
